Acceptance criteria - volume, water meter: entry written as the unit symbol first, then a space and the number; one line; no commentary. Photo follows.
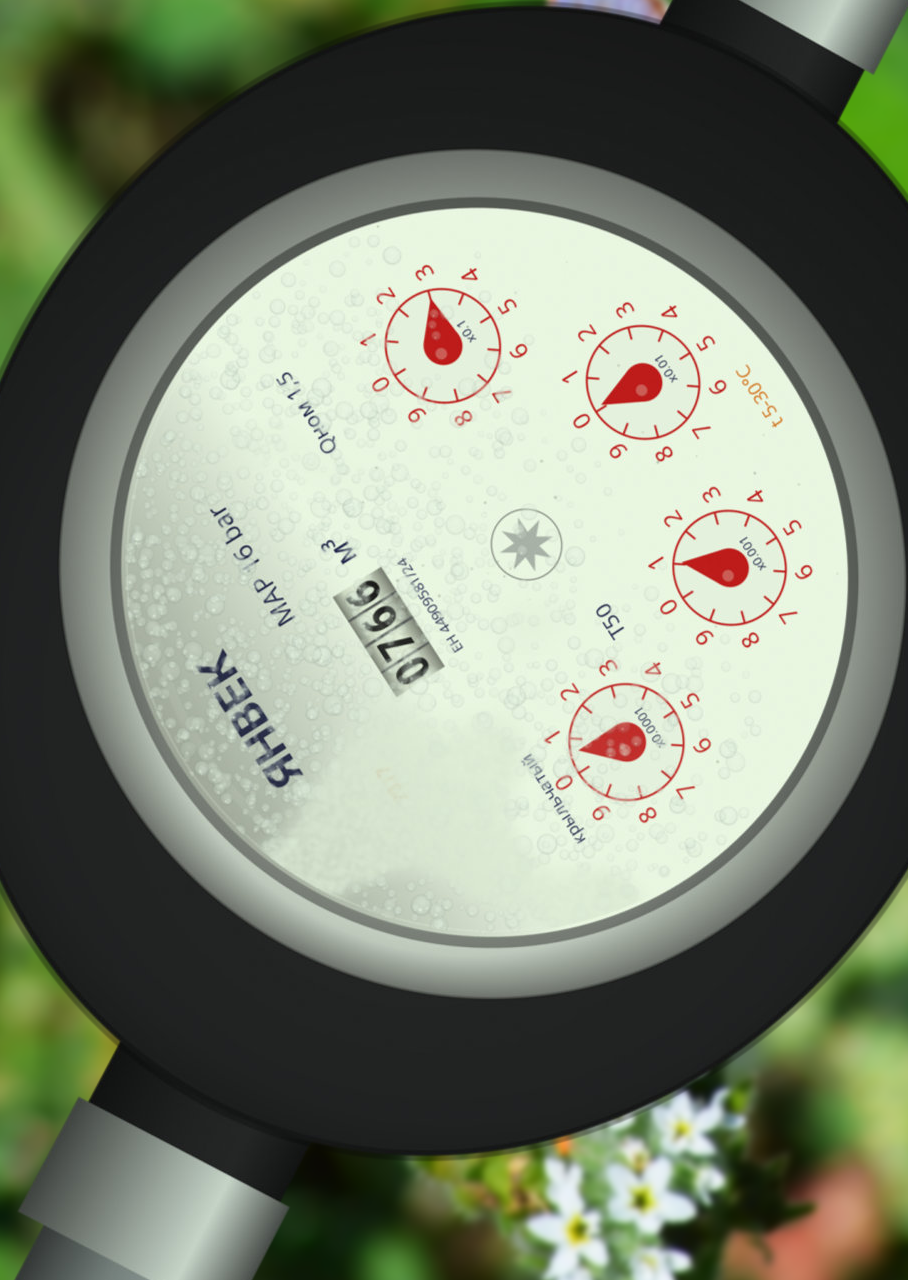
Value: m³ 766.3010
